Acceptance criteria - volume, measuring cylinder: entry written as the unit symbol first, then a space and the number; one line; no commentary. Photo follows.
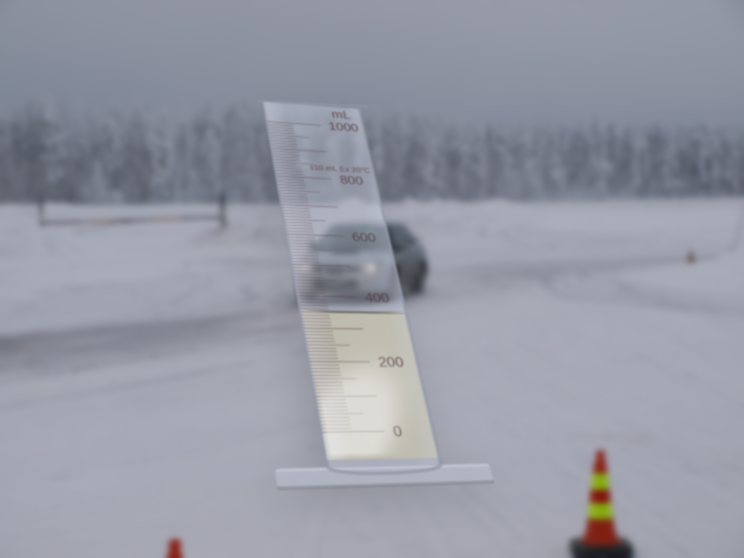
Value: mL 350
